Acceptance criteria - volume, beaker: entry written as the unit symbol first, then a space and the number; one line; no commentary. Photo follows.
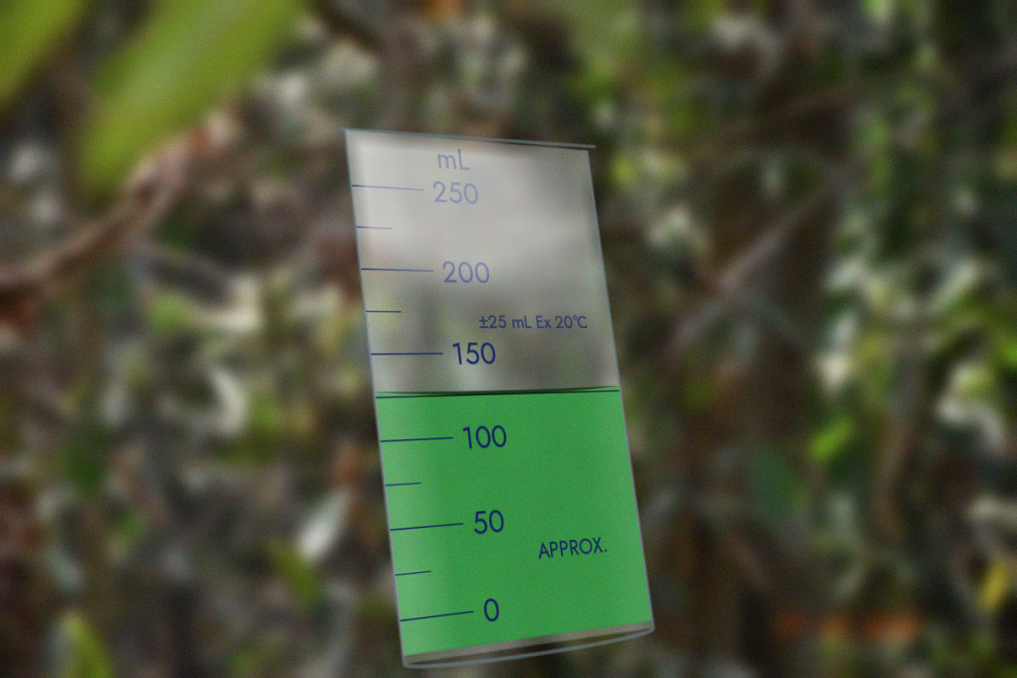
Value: mL 125
